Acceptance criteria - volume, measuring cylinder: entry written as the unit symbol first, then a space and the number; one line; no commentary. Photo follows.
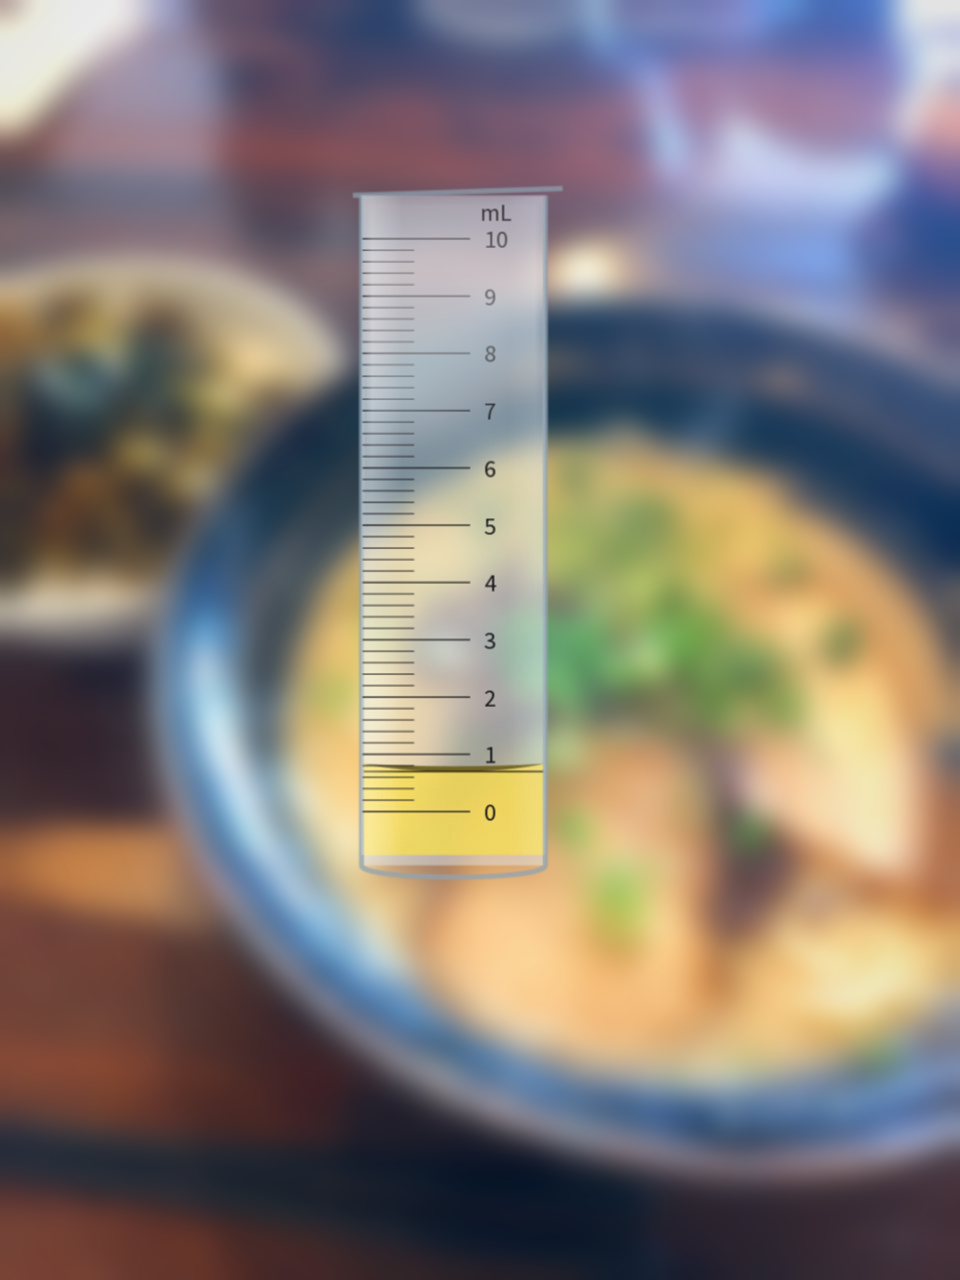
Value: mL 0.7
